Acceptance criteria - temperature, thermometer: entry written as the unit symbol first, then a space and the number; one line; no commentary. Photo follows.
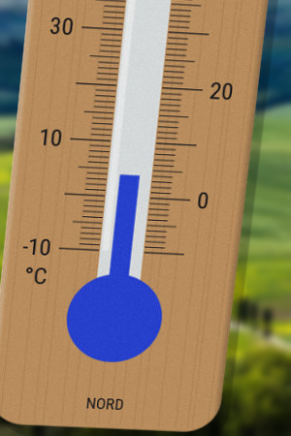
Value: °C 4
